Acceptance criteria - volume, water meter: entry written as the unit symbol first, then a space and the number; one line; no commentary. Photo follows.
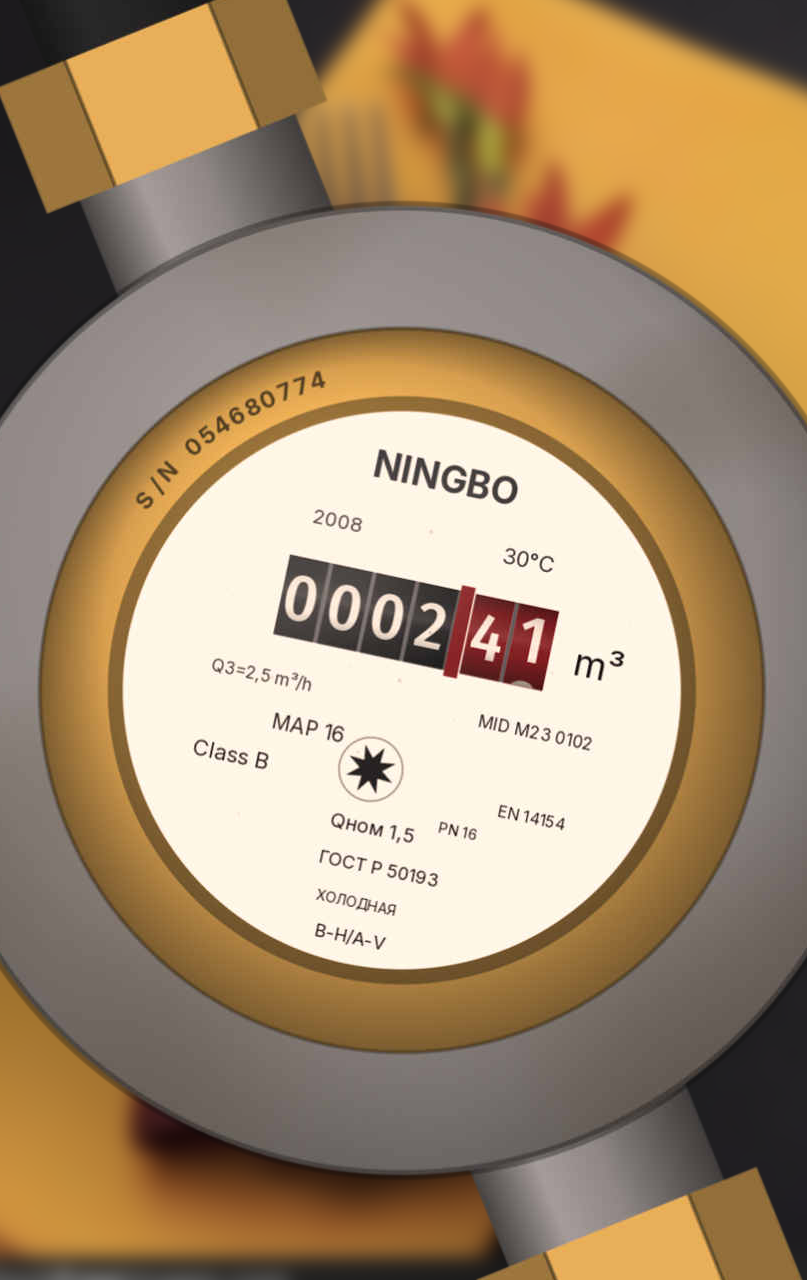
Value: m³ 2.41
